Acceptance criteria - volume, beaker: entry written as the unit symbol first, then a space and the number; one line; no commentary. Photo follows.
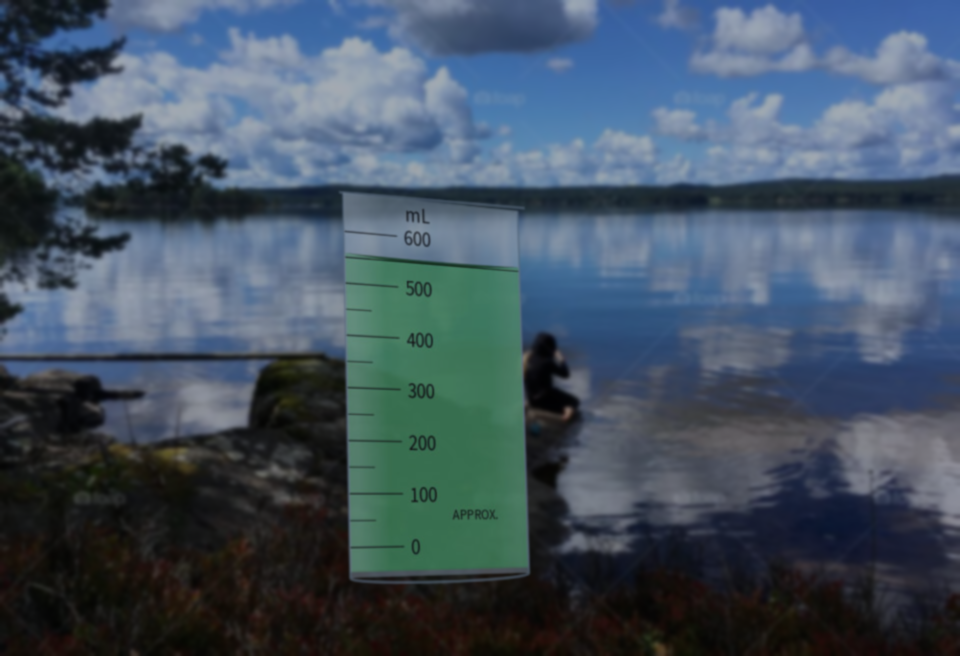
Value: mL 550
